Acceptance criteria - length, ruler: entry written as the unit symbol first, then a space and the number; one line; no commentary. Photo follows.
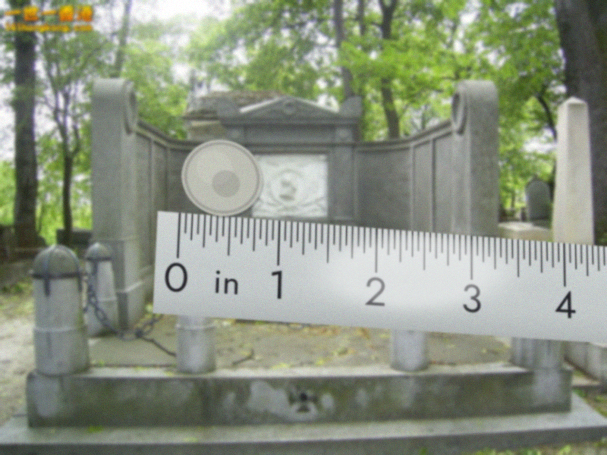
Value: in 0.8125
